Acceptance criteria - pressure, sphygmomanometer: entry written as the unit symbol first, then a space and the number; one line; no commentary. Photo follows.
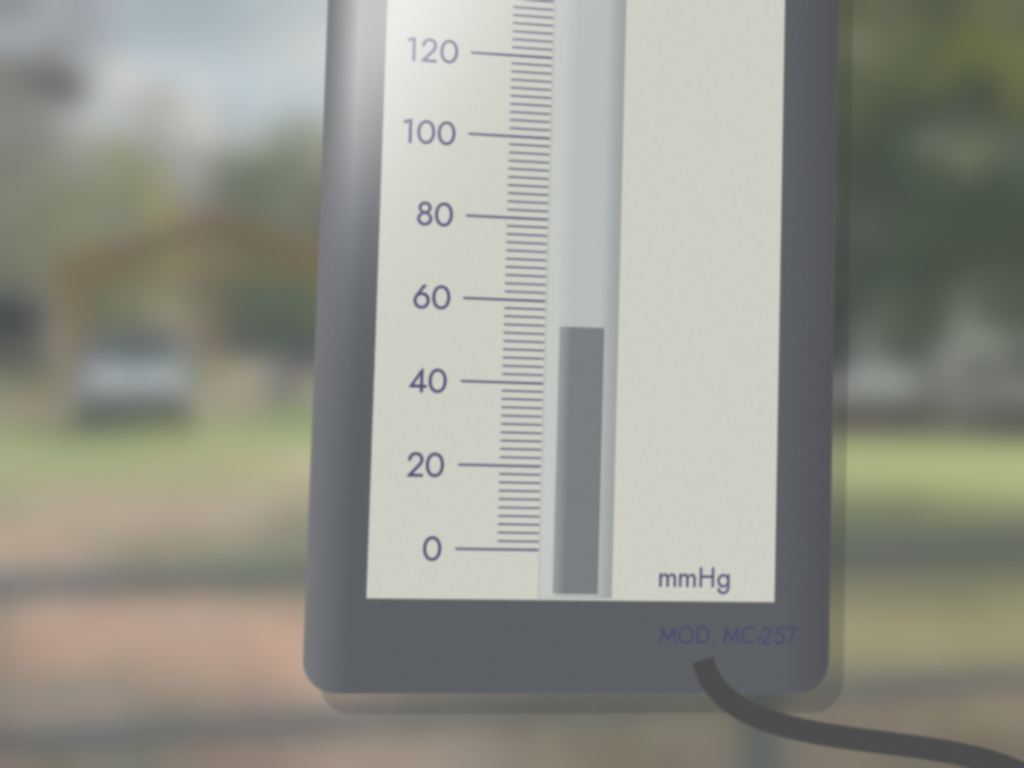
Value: mmHg 54
